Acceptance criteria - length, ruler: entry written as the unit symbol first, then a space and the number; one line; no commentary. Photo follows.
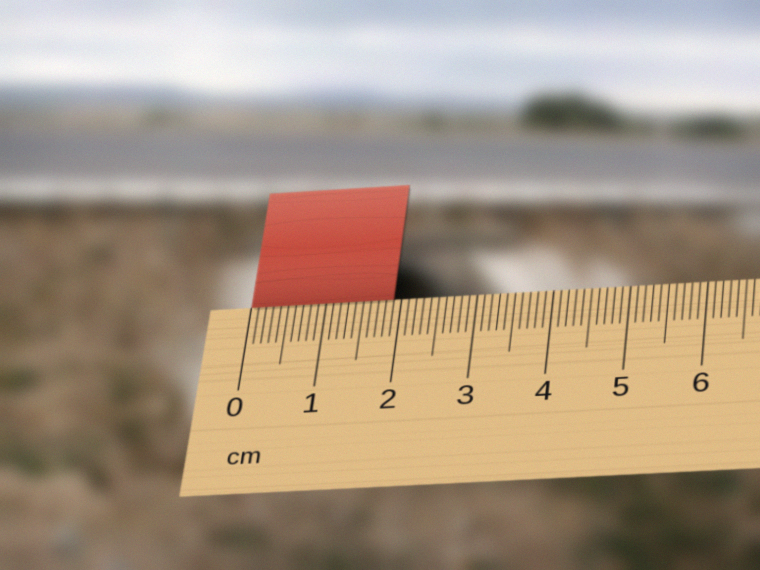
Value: cm 1.9
